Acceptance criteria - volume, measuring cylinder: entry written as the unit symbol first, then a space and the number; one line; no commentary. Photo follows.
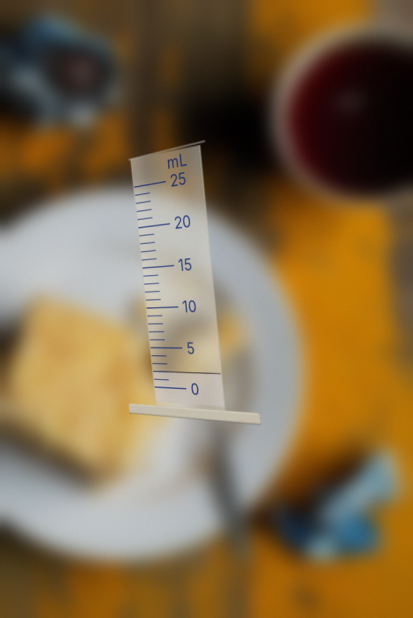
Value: mL 2
